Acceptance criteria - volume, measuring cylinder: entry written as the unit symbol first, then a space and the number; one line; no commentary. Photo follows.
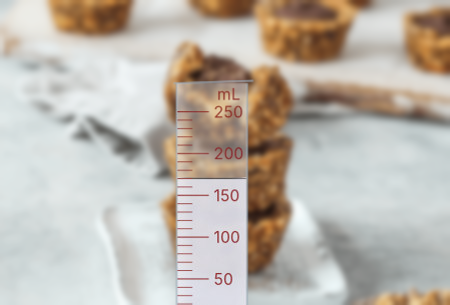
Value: mL 170
